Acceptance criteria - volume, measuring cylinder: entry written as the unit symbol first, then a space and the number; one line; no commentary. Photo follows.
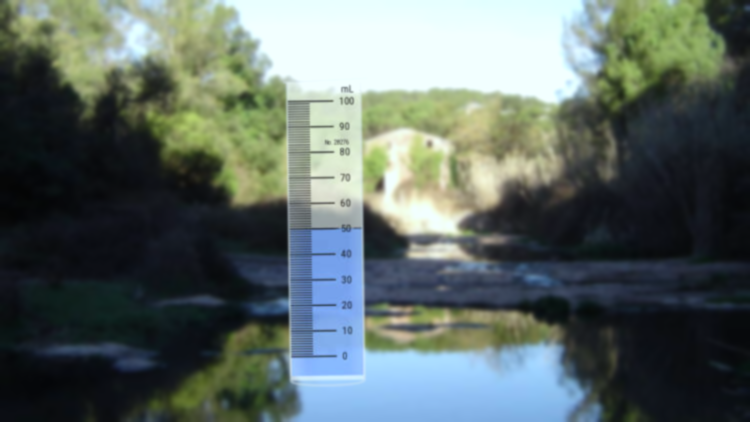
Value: mL 50
